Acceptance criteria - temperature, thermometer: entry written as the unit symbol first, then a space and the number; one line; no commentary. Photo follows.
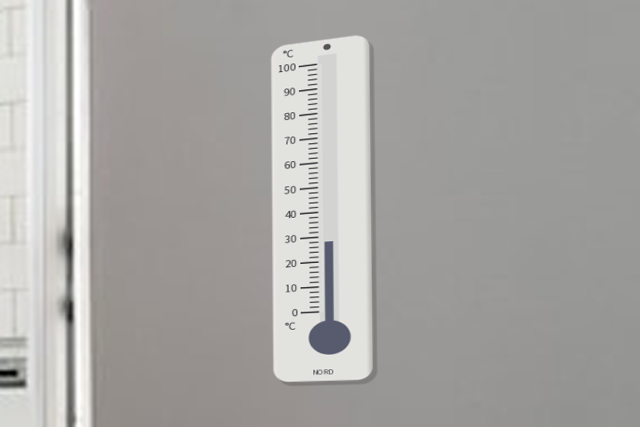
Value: °C 28
